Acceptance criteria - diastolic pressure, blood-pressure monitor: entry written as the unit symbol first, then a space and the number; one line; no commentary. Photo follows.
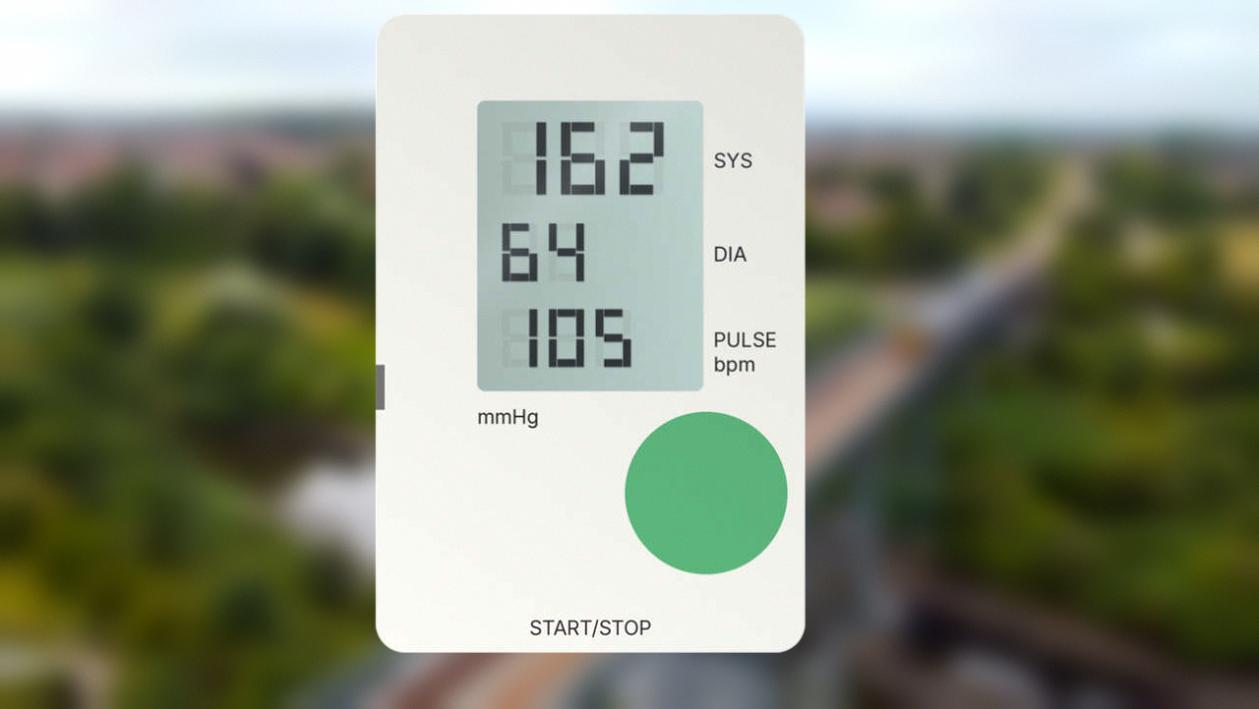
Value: mmHg 64
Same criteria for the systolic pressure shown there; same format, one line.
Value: mmHg 162
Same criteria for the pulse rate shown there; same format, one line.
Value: bpm 105
